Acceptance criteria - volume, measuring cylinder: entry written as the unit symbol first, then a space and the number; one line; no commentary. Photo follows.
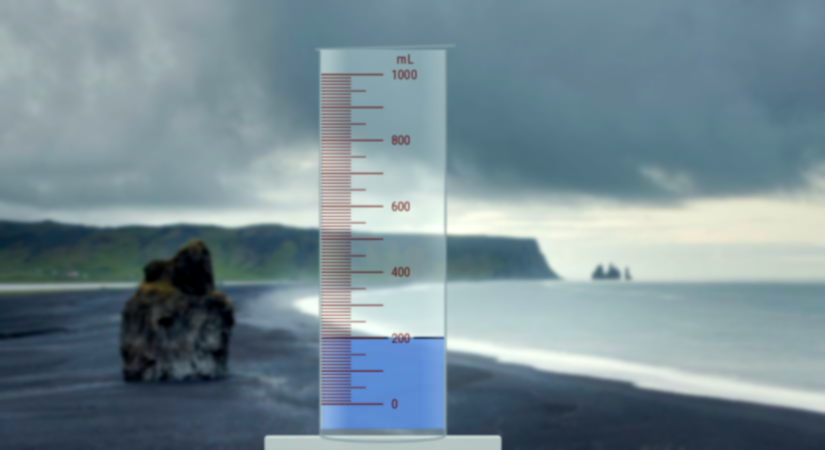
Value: mL 200
